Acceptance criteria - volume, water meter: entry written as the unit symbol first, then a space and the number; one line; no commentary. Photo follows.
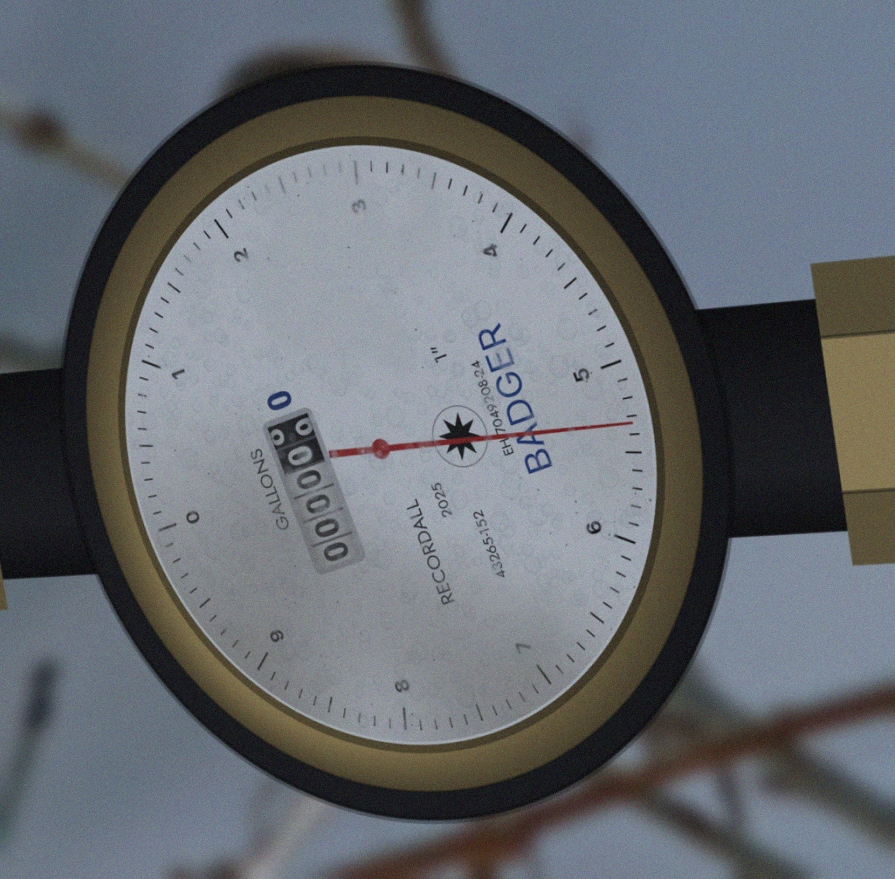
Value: gal 85.3
